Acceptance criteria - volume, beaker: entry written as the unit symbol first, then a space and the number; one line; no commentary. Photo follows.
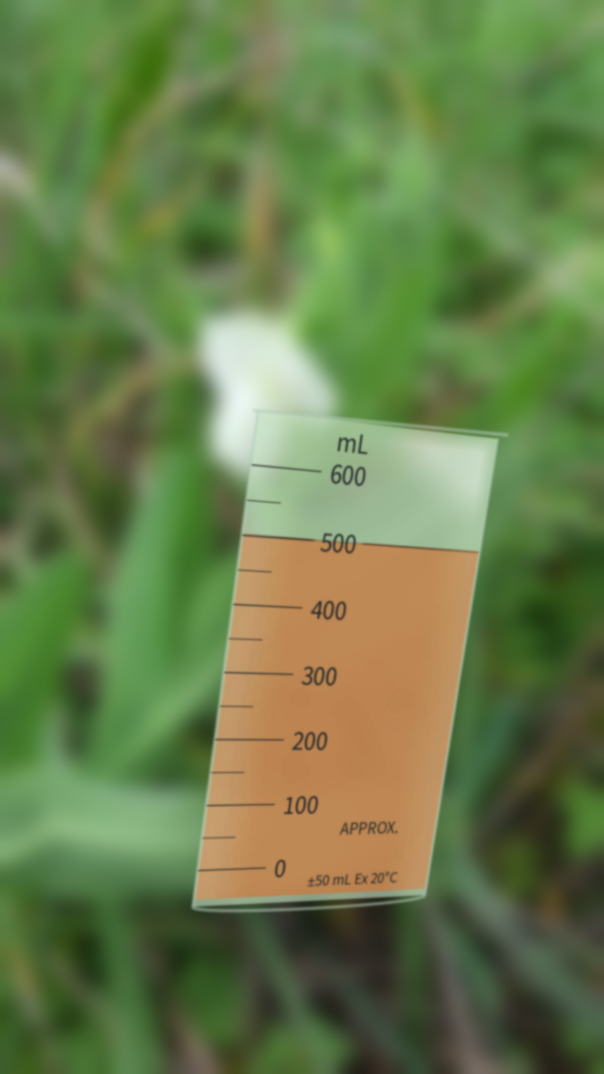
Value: mL 500
